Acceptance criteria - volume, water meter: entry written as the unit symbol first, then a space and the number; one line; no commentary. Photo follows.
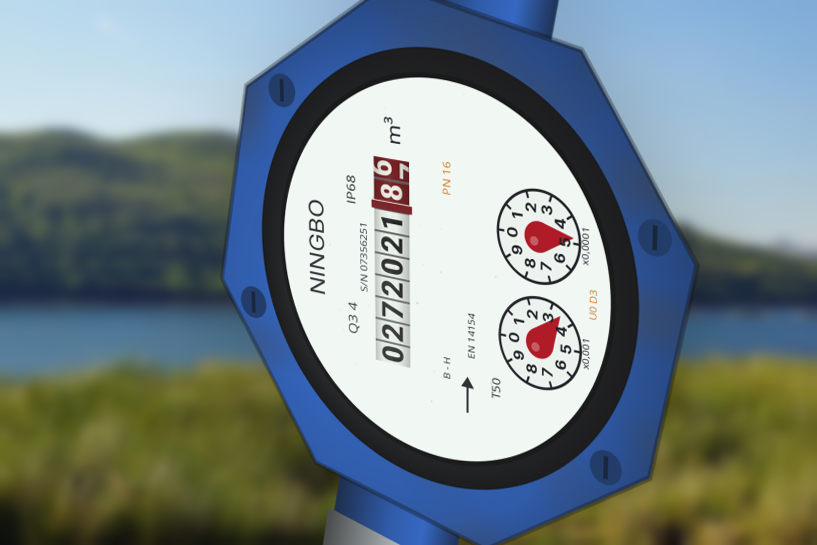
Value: m³ 272021.8634
